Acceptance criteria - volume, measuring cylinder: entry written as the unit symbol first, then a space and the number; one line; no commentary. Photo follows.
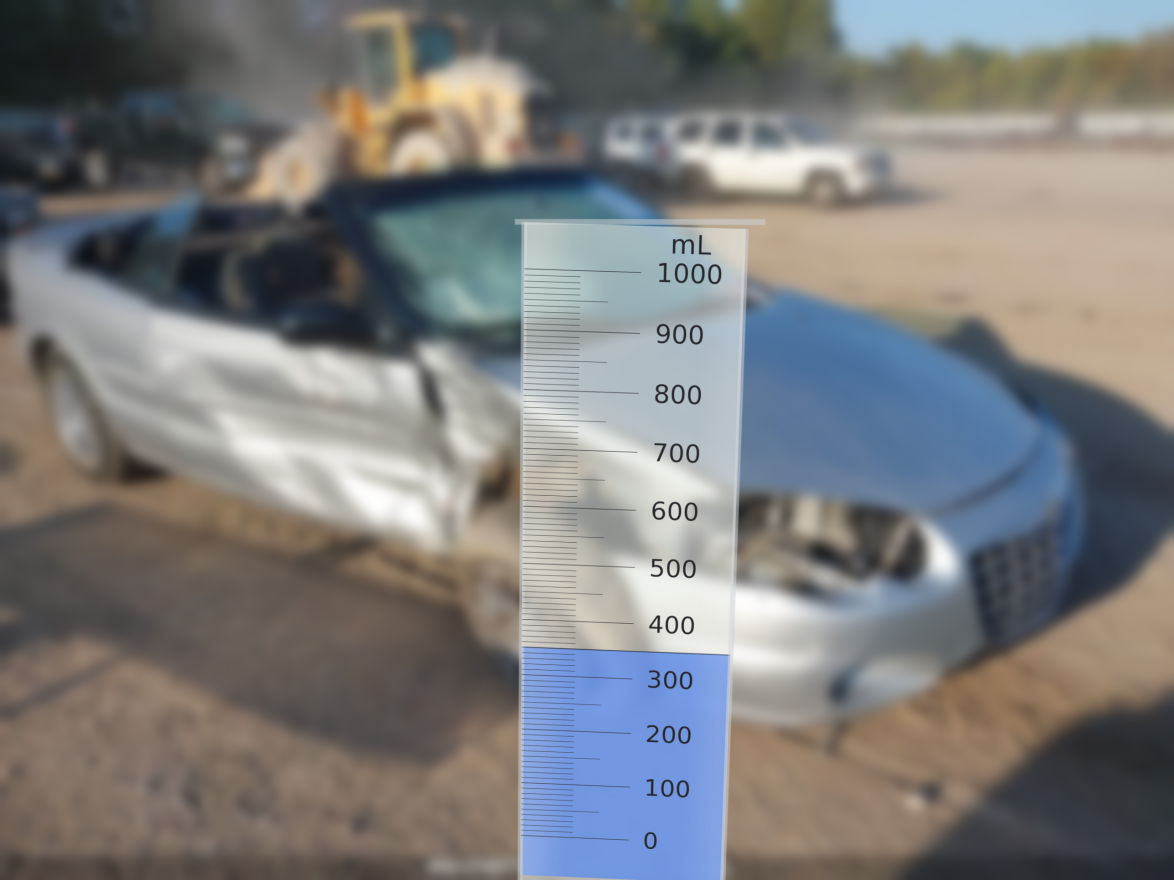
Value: mL 350
